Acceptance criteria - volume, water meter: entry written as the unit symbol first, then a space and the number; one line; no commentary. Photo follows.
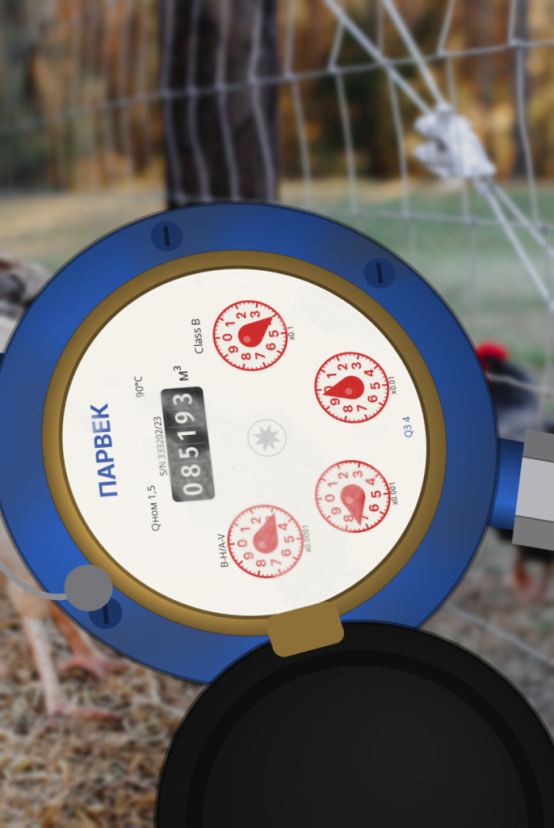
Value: m³ 85193.3973
